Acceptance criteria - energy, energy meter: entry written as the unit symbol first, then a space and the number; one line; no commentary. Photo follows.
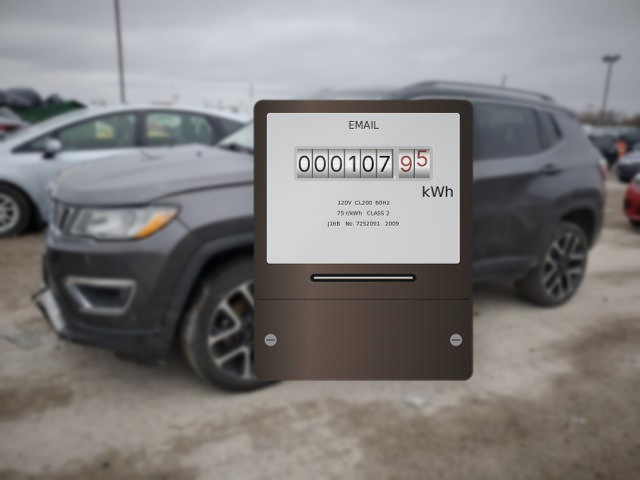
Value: kWh 107.95
